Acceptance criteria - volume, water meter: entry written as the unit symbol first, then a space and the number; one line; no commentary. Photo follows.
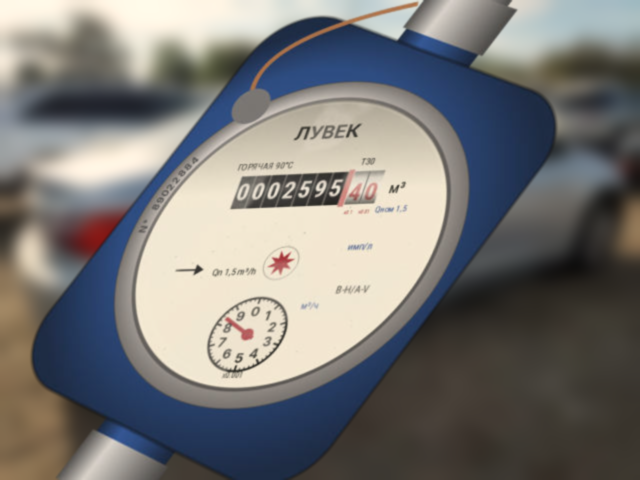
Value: m³ 2595.398
